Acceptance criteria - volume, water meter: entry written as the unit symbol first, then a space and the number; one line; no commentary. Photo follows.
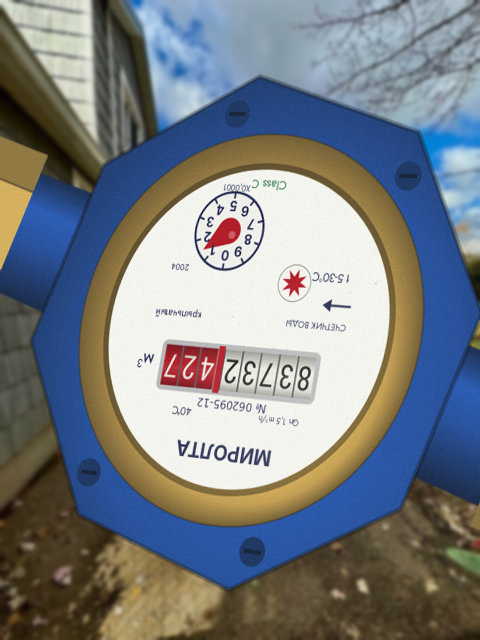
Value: m³ 83732.4271
